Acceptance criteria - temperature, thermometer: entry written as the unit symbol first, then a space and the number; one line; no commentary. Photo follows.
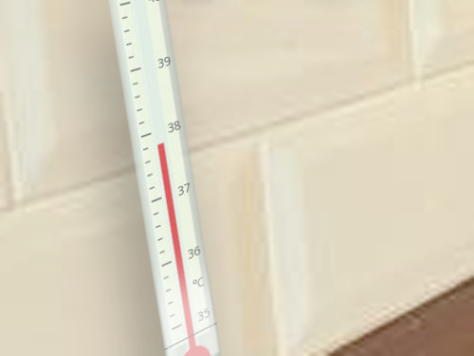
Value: °C 37.8
